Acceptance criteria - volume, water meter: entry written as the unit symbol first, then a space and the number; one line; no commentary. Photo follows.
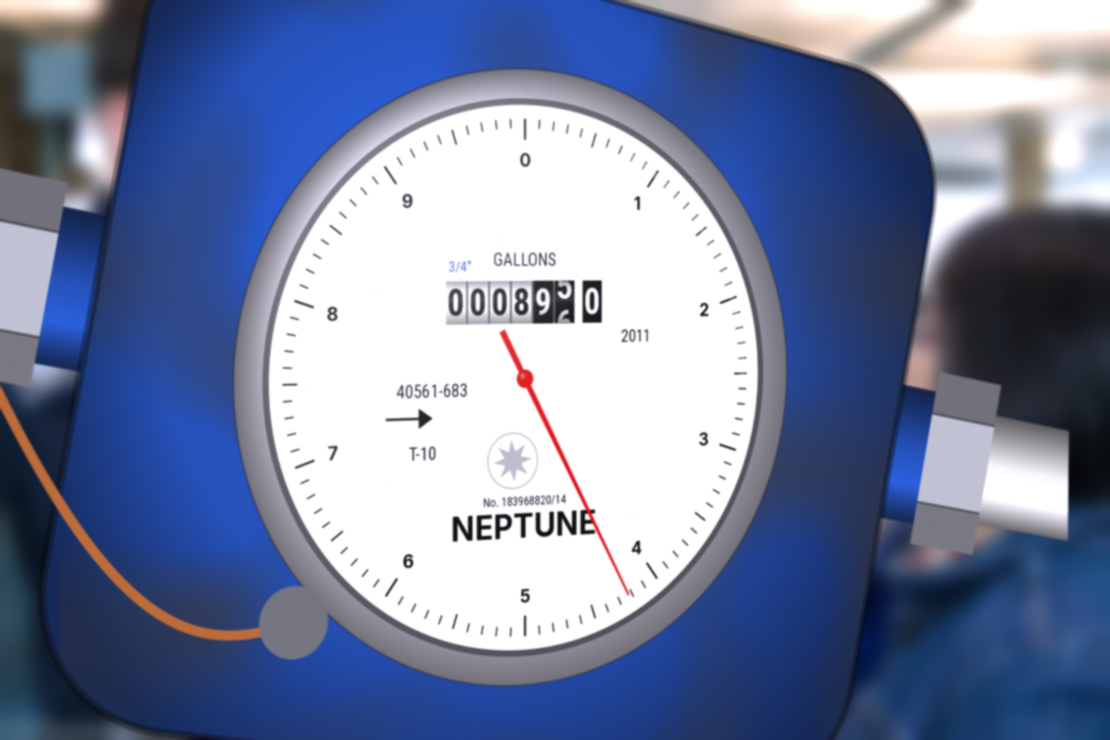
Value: gal 8954.2
